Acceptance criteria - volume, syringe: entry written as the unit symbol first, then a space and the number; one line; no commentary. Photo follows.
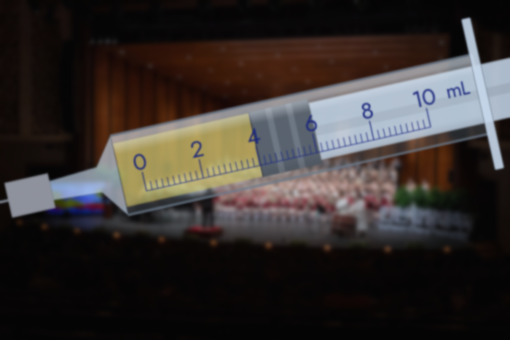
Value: mL 4
